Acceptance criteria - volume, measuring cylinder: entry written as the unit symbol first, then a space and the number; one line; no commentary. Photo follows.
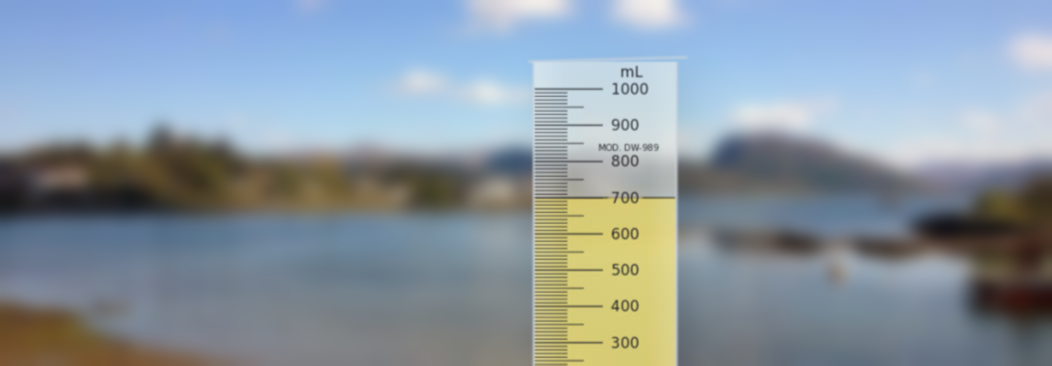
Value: mL 700
